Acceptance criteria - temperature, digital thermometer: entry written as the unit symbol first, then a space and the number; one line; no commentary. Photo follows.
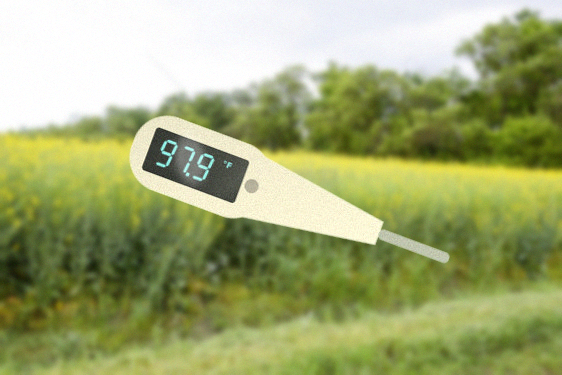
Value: °F 97.9
